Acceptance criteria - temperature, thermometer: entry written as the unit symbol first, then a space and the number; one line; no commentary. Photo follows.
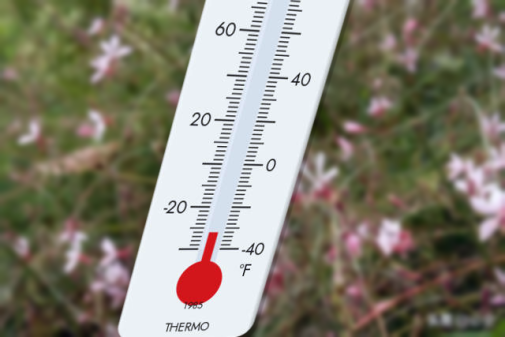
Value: °F -32
